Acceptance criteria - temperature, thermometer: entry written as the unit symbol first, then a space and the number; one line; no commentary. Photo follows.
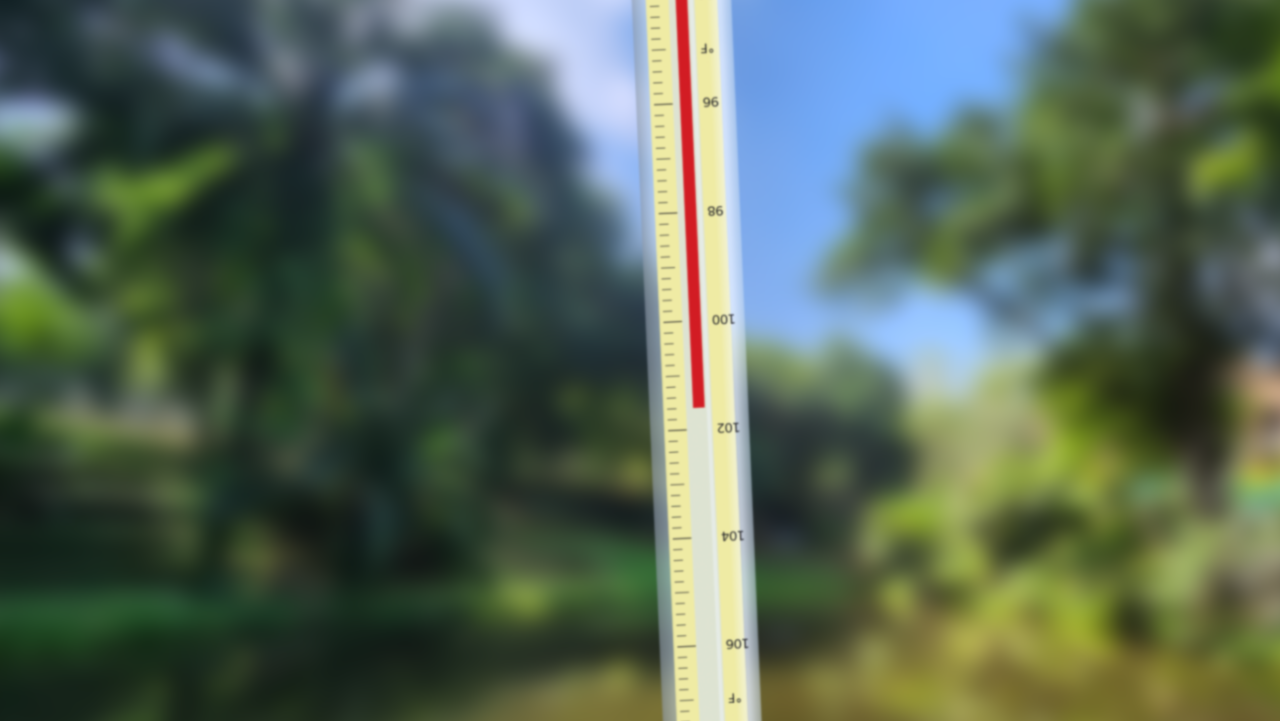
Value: °F 101.6
